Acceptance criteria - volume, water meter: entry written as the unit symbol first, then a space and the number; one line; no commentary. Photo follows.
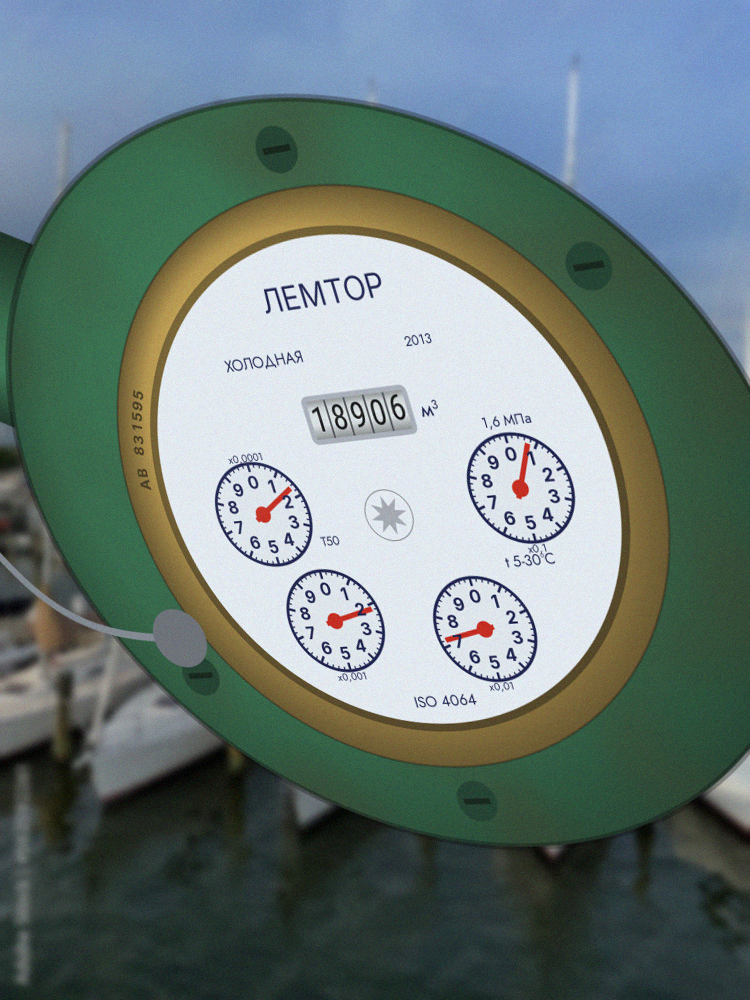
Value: m³ 18906.0721
